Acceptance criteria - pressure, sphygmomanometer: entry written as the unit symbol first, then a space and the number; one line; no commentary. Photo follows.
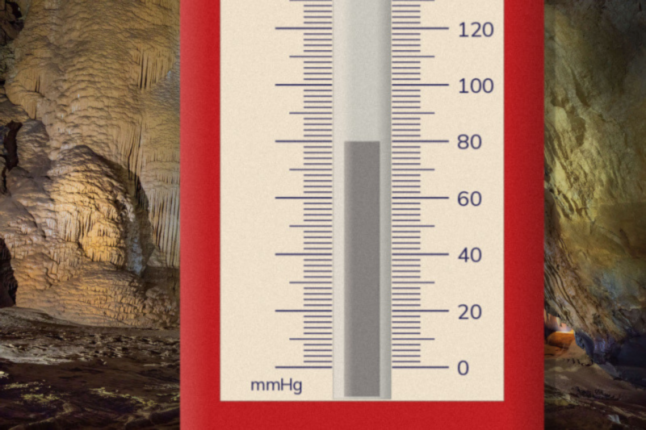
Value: mmHg 80
